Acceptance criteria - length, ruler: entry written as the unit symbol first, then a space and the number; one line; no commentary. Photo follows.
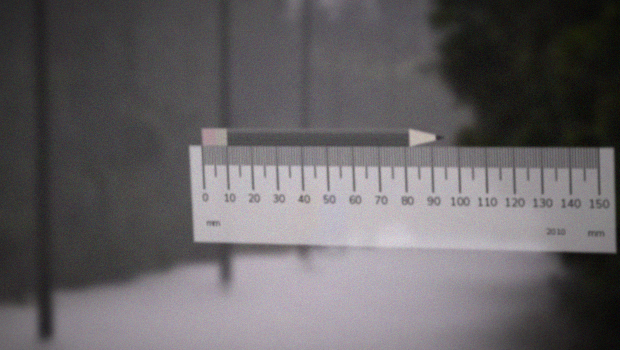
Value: mm 95
